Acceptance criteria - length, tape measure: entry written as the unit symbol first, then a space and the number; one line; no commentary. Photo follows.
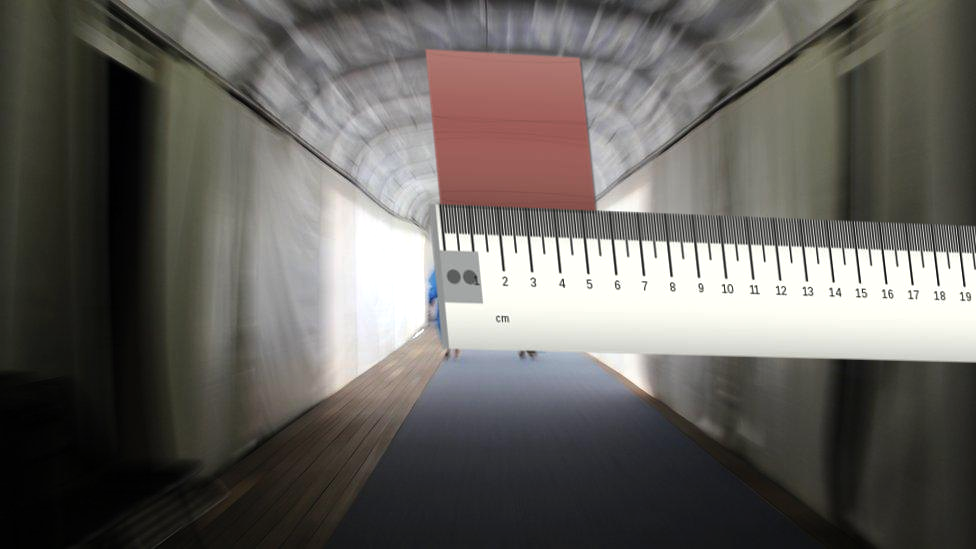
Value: cm 5.5
